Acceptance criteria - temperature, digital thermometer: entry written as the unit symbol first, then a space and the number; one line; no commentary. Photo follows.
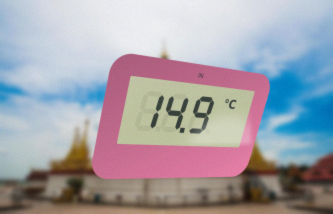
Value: °C 14.9
